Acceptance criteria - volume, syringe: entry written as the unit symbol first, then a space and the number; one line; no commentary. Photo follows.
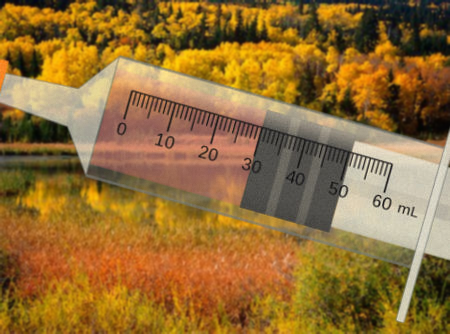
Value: mL 30
